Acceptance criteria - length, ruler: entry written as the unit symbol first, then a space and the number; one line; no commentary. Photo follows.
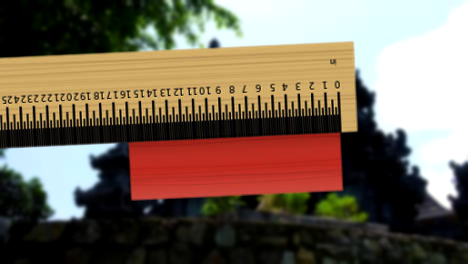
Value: in 16
